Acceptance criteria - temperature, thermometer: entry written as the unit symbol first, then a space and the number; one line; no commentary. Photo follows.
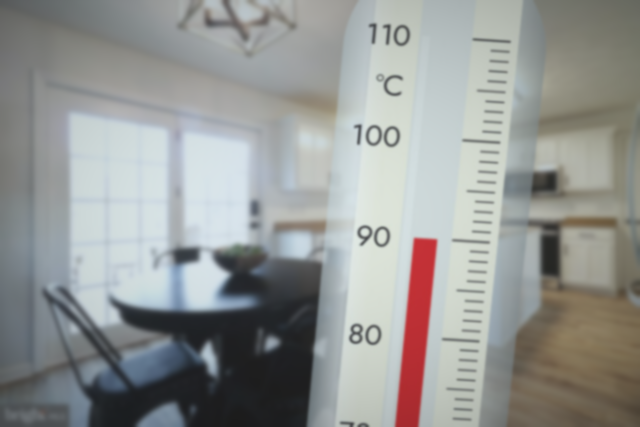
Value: °C 90
